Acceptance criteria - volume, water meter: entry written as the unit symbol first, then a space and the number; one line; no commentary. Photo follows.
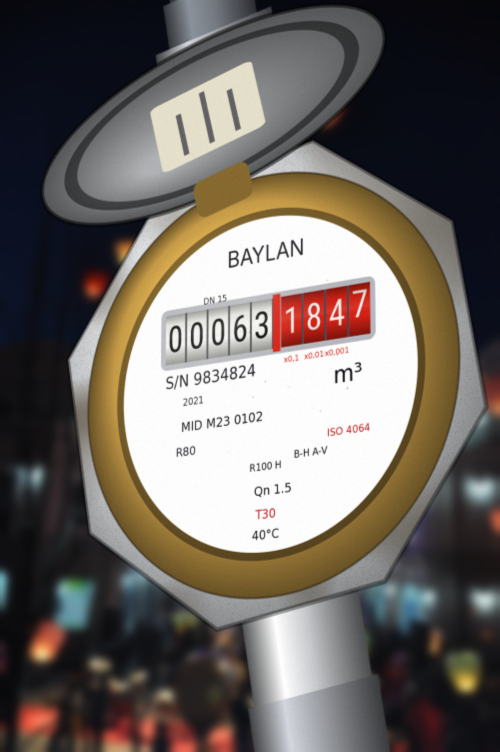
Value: m³ 63.1847
